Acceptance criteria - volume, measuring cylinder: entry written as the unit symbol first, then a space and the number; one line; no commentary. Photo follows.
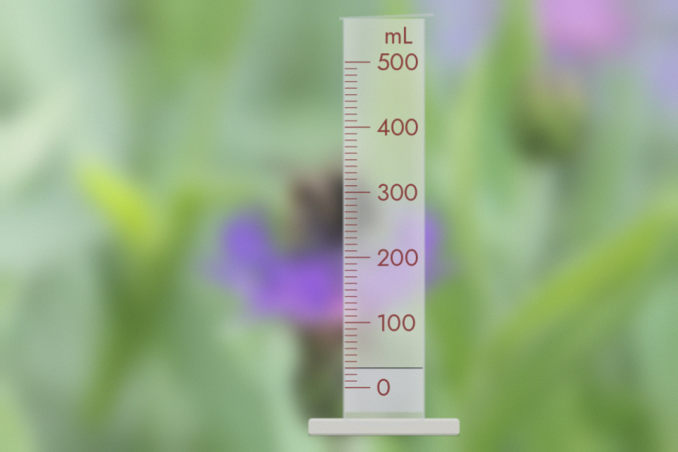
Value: mL 30
